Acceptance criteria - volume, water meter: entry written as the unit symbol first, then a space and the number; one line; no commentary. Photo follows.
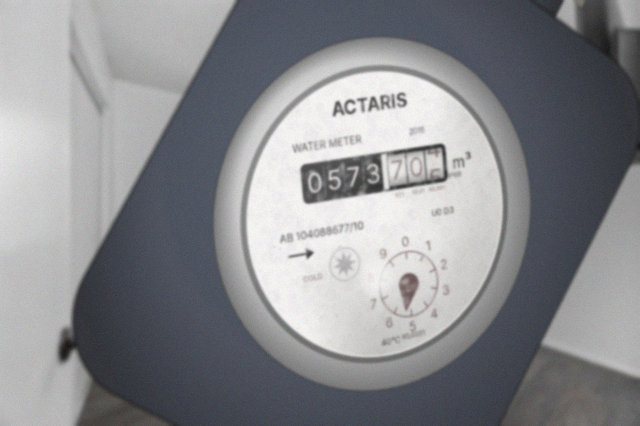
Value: m³ 573.7045
